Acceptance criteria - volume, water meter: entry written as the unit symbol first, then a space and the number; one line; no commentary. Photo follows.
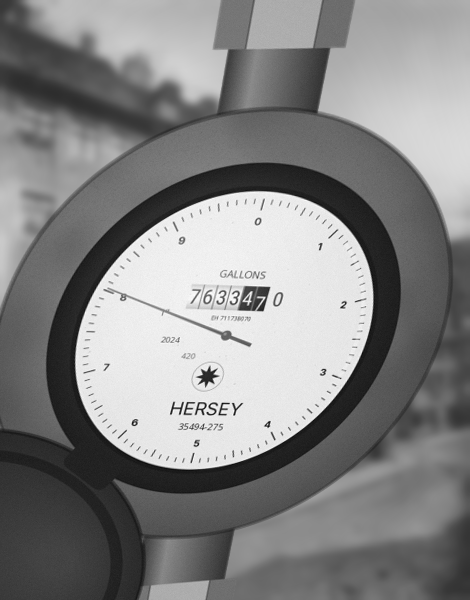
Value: gal 7633468.0
